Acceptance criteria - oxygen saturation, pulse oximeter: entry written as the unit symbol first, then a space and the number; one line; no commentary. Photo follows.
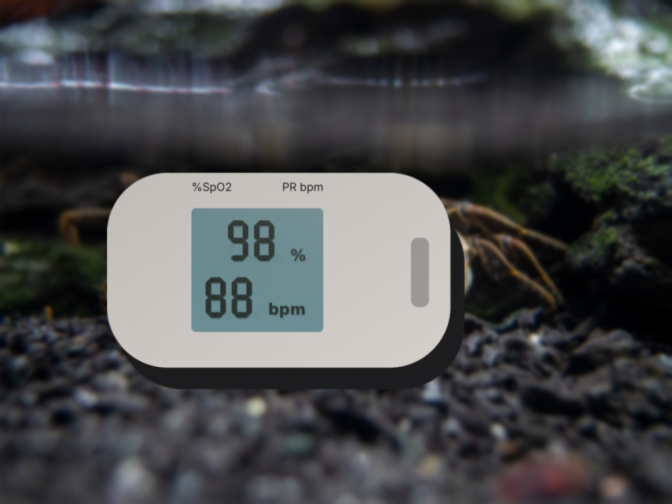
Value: % 98
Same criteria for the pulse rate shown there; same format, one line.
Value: bpm 88
